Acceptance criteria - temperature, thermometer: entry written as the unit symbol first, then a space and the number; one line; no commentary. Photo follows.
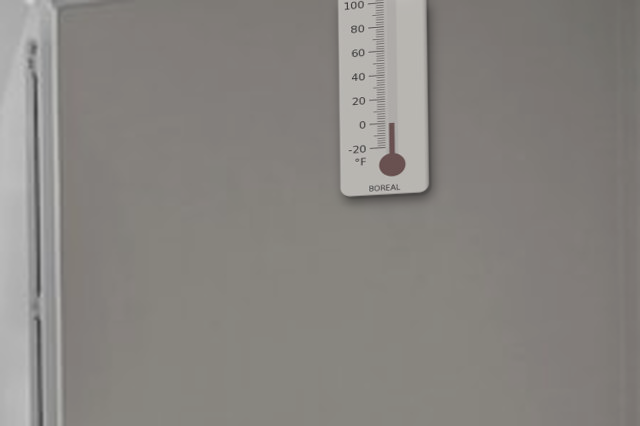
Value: °F 0
